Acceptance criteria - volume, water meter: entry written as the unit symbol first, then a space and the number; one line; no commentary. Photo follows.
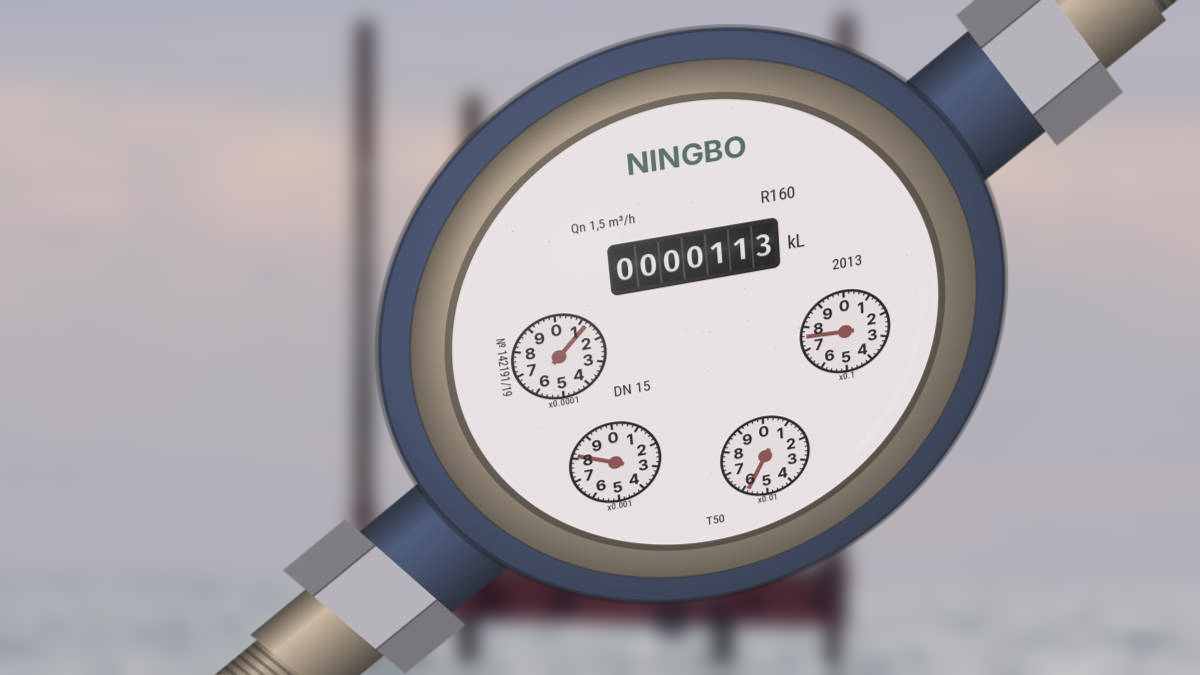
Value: kL 113.7581
